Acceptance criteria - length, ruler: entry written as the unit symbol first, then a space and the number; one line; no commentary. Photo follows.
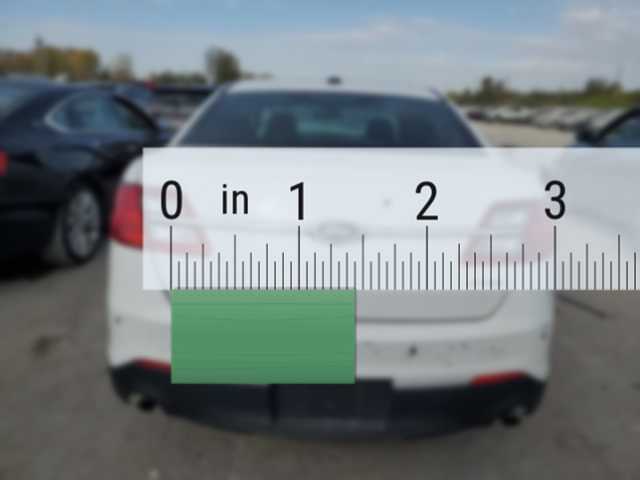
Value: in 1.4375
